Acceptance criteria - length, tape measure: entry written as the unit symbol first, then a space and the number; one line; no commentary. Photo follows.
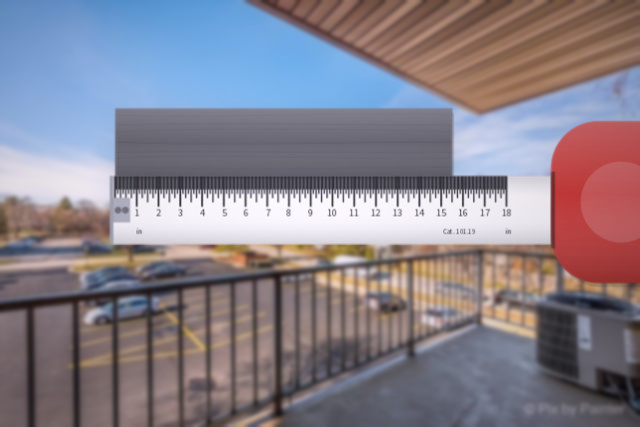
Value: in 15.5
